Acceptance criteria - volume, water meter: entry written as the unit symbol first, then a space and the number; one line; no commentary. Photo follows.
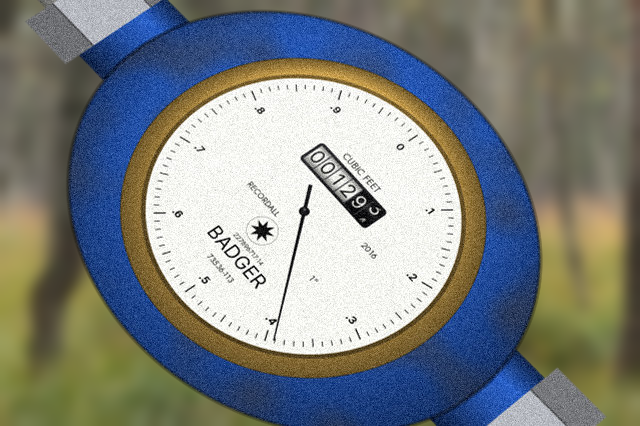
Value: ft³ 1293.39
